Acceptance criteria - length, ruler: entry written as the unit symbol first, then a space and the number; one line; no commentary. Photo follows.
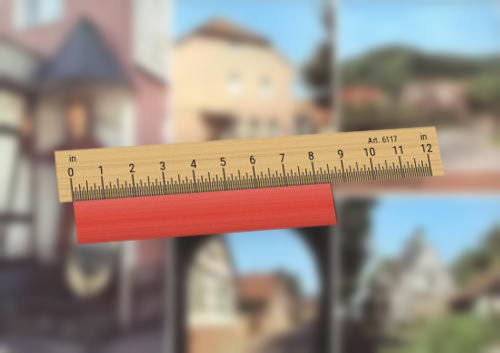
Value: in 8.5
